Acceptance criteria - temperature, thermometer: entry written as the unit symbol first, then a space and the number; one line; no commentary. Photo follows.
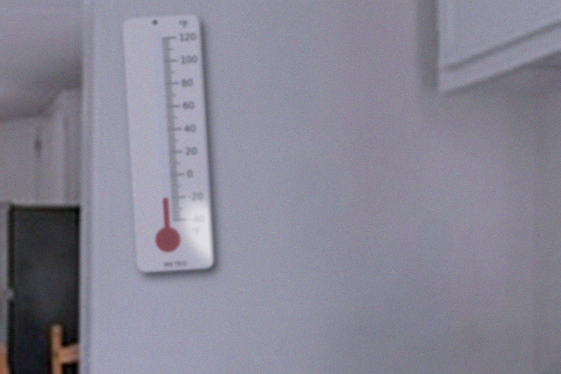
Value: °F -20
